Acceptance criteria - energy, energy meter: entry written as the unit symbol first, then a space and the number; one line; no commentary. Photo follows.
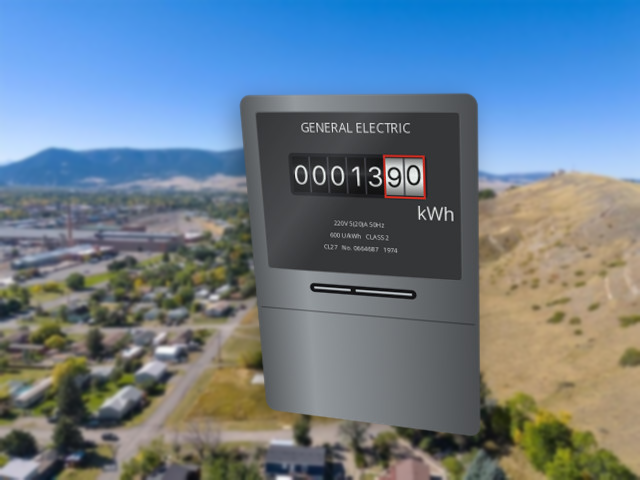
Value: kWh 13.90
